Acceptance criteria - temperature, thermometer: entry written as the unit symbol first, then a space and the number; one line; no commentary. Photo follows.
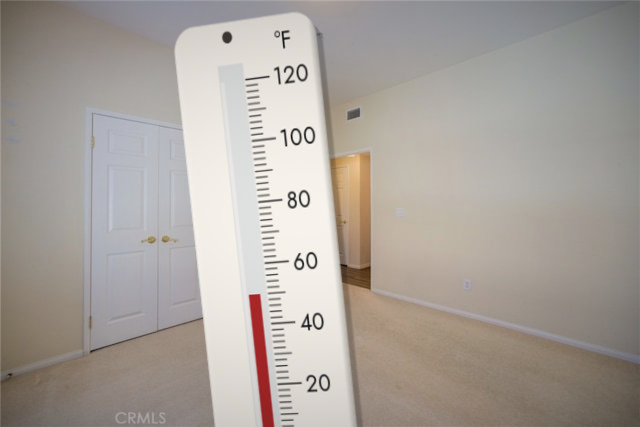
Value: °F 50
